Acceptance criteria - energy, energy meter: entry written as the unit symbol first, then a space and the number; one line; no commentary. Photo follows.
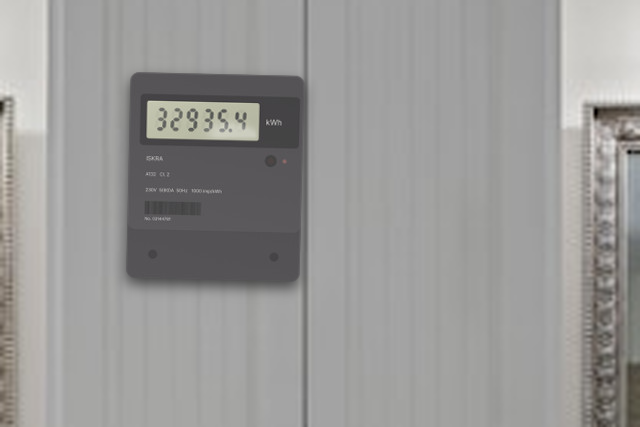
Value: kWh 32935.4
